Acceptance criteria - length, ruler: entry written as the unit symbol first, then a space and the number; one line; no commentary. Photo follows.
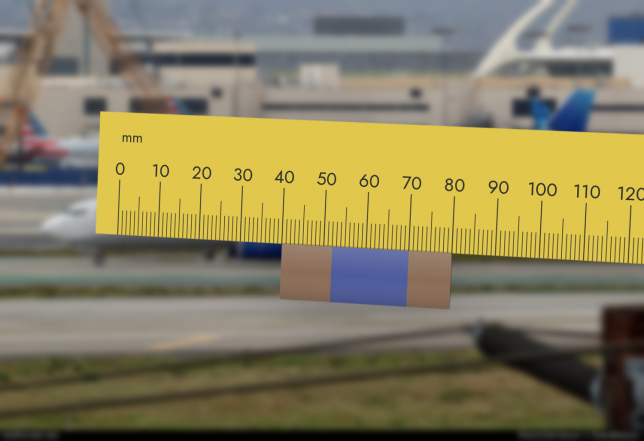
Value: mm 40
